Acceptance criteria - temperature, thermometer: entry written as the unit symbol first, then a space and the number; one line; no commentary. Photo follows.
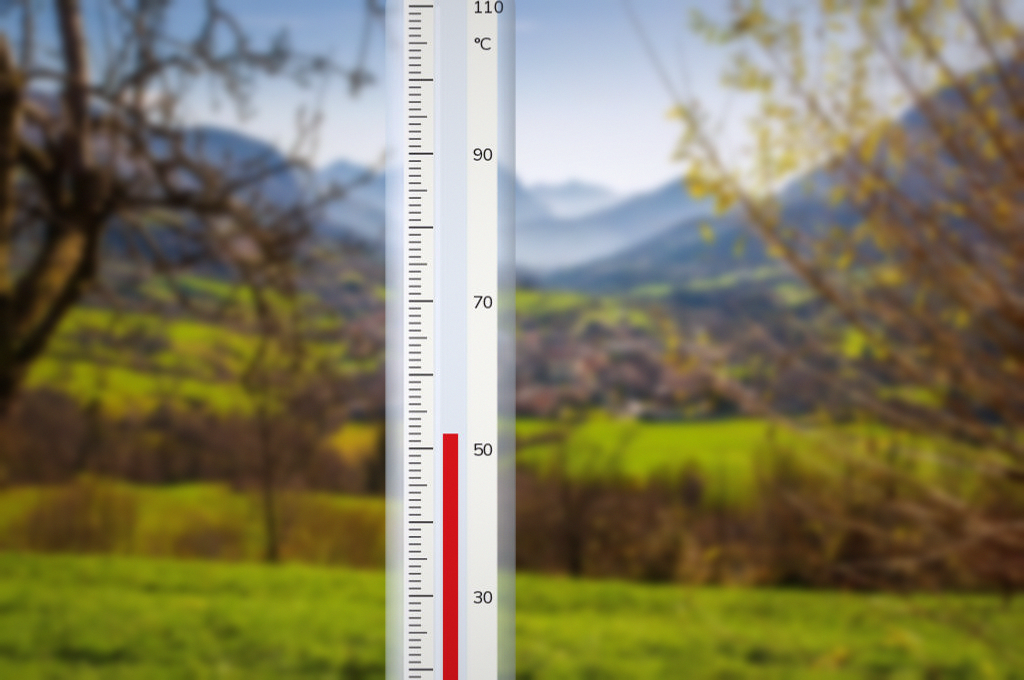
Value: °C 52
